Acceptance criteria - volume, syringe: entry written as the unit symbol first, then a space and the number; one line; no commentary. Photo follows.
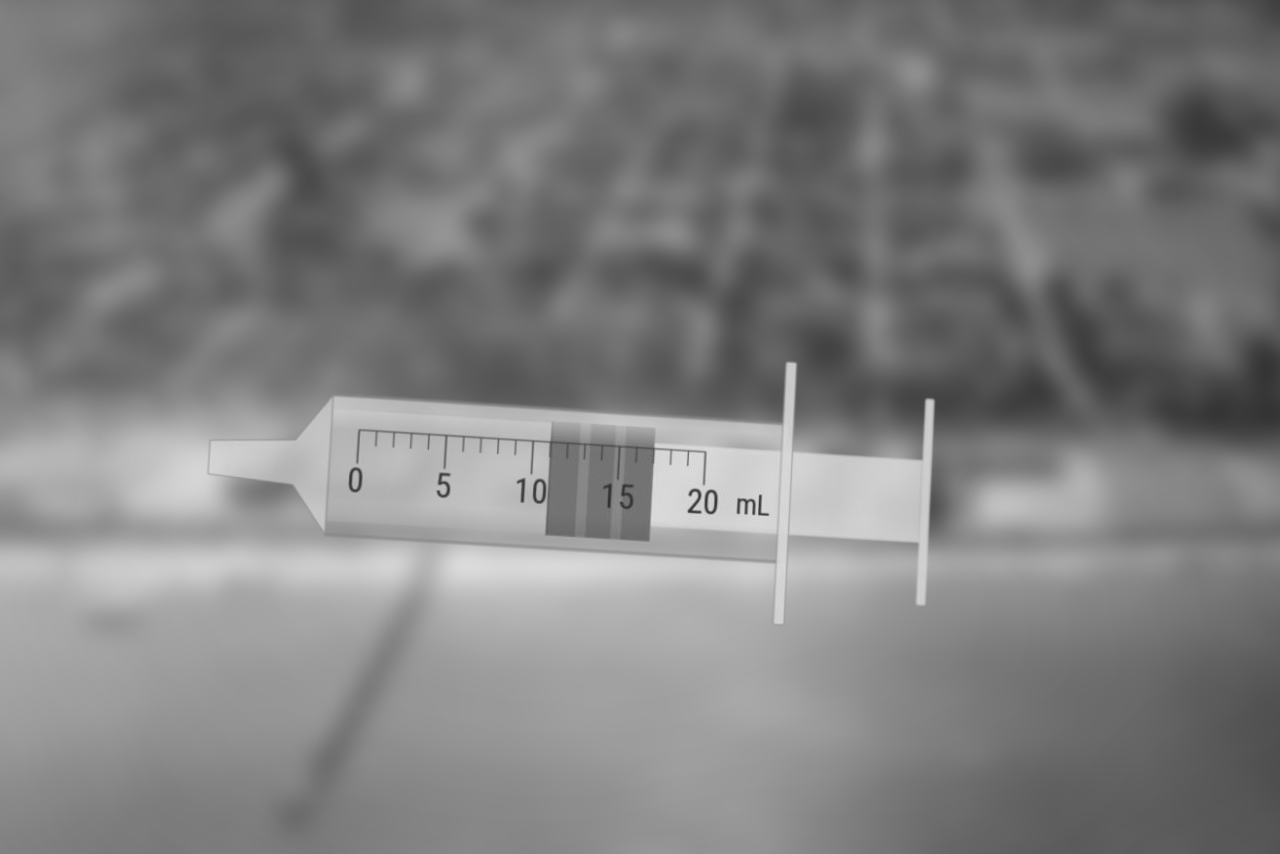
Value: mL 11
